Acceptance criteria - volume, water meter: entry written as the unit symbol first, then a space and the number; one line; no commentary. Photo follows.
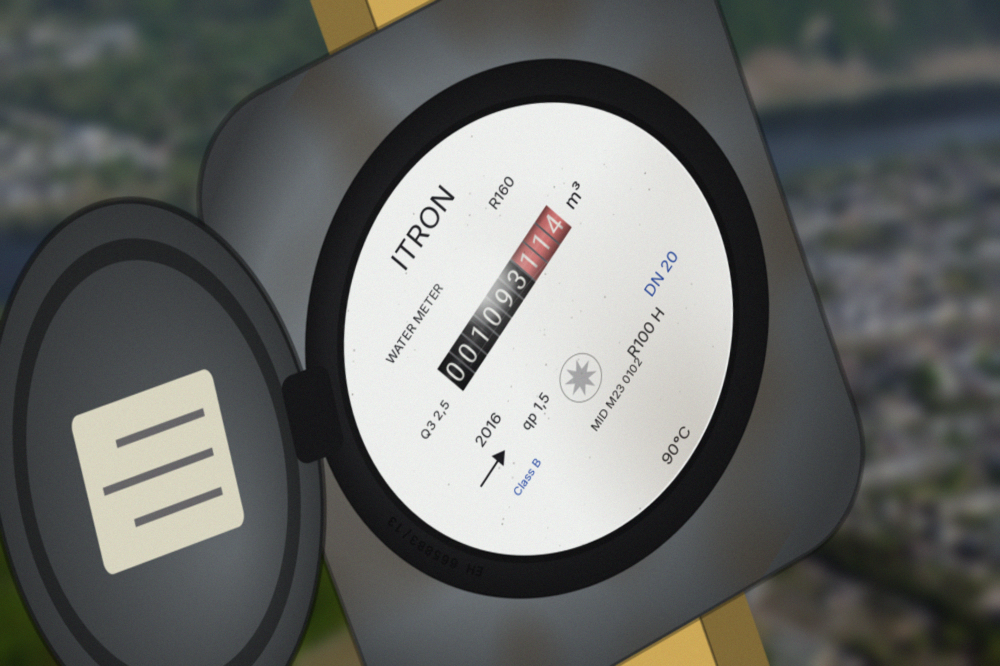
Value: m³ 1093.114
